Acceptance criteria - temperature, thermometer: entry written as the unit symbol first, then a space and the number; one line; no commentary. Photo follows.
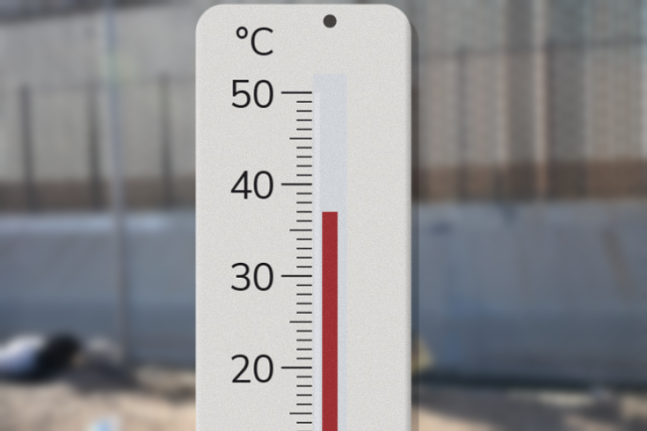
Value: °C 37
